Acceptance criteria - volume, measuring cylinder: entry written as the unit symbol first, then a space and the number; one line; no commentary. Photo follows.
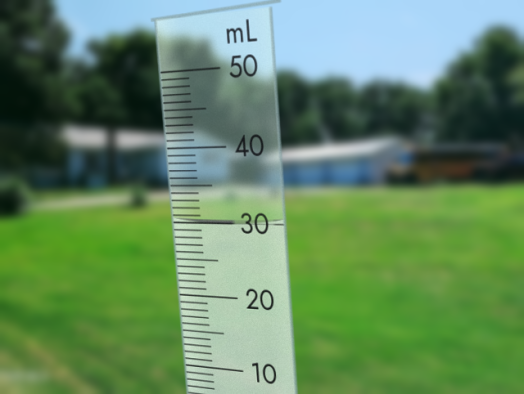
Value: mL 30
